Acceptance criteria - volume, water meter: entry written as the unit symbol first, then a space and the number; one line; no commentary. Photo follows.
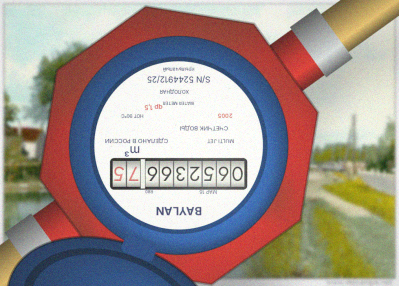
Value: m³ 652366.75
